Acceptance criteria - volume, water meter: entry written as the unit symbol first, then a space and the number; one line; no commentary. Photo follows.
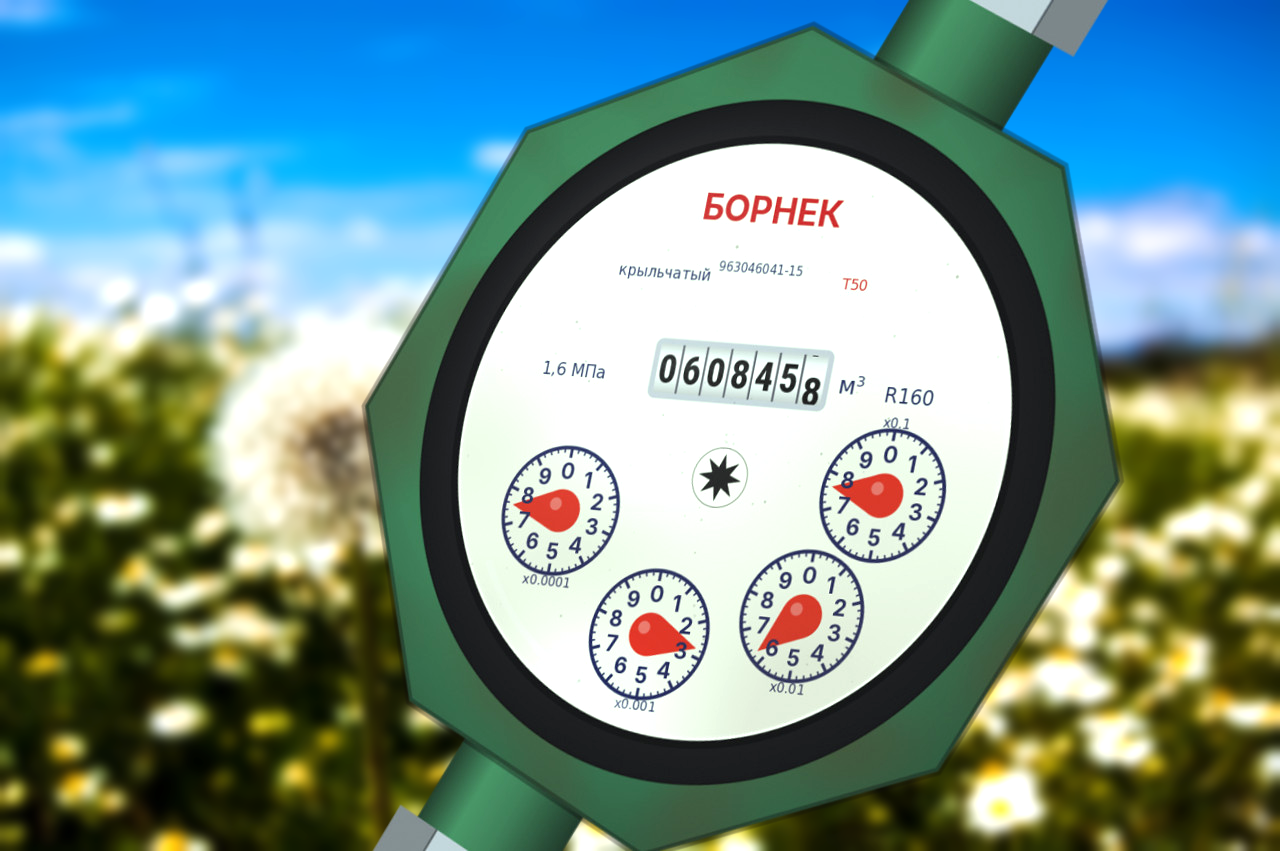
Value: m³ 608457.7627
